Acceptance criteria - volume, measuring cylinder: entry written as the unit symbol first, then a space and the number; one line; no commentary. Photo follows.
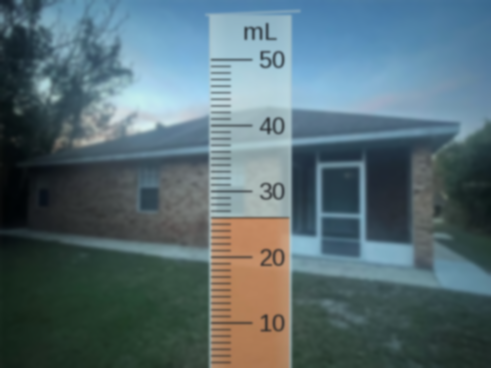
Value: mL 26
